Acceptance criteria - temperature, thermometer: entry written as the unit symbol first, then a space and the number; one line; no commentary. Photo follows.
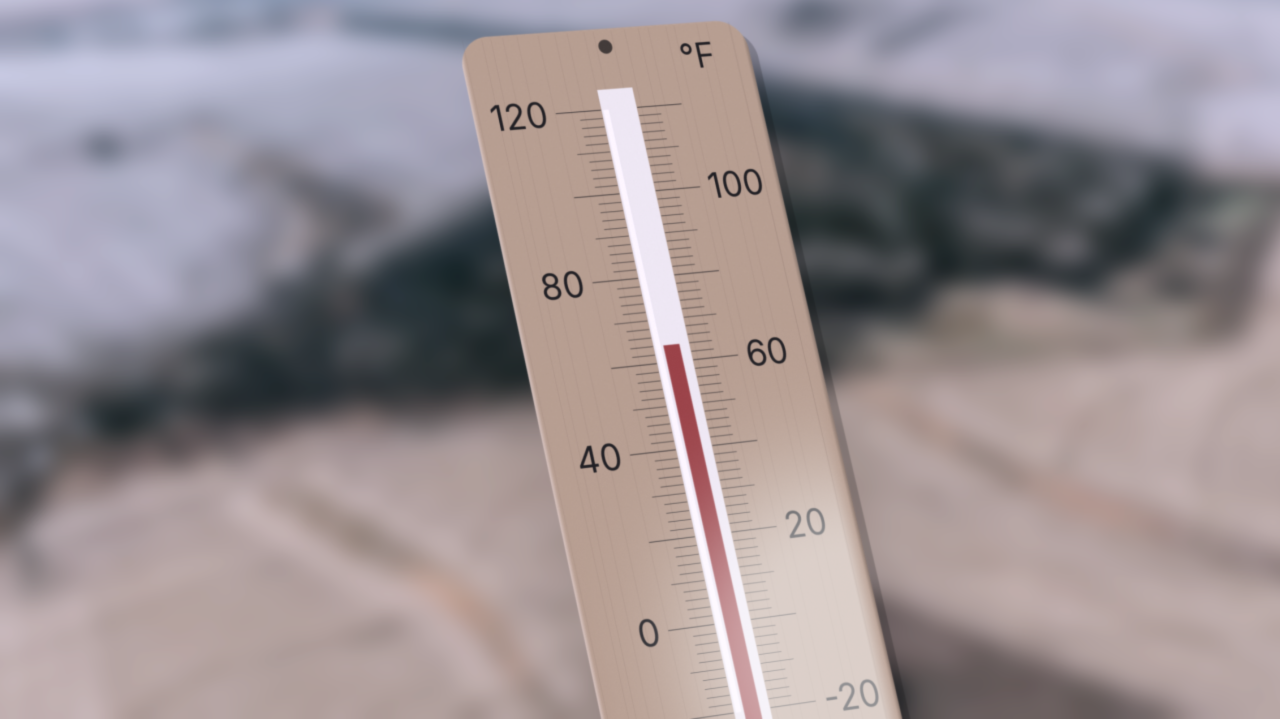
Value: °F 64
